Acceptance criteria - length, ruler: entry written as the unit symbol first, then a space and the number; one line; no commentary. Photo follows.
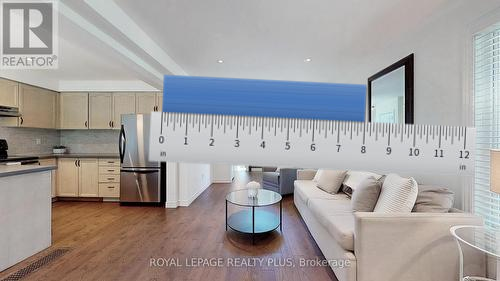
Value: in 8
